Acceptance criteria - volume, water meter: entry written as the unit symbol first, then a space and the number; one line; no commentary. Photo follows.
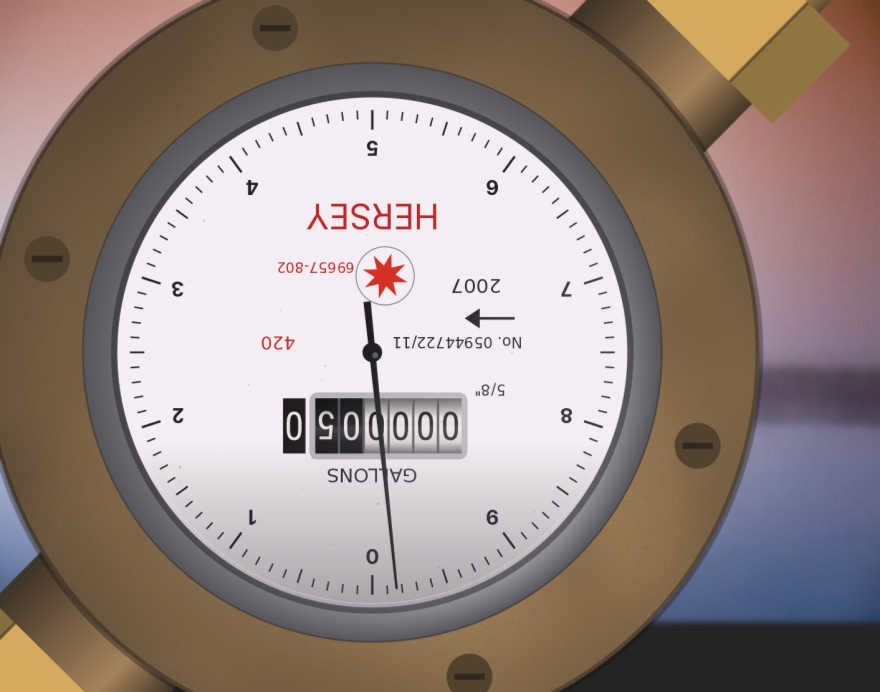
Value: gal 49.8
